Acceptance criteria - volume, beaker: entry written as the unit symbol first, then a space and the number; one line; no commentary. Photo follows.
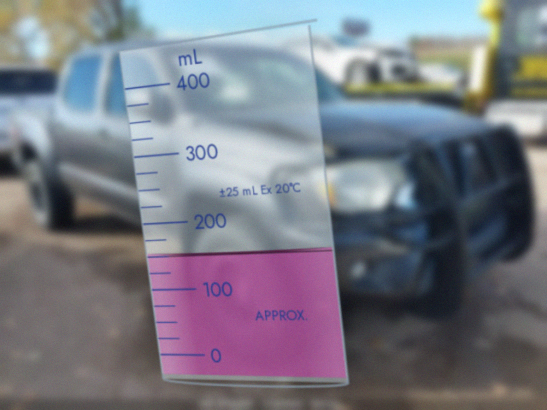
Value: mL 150
